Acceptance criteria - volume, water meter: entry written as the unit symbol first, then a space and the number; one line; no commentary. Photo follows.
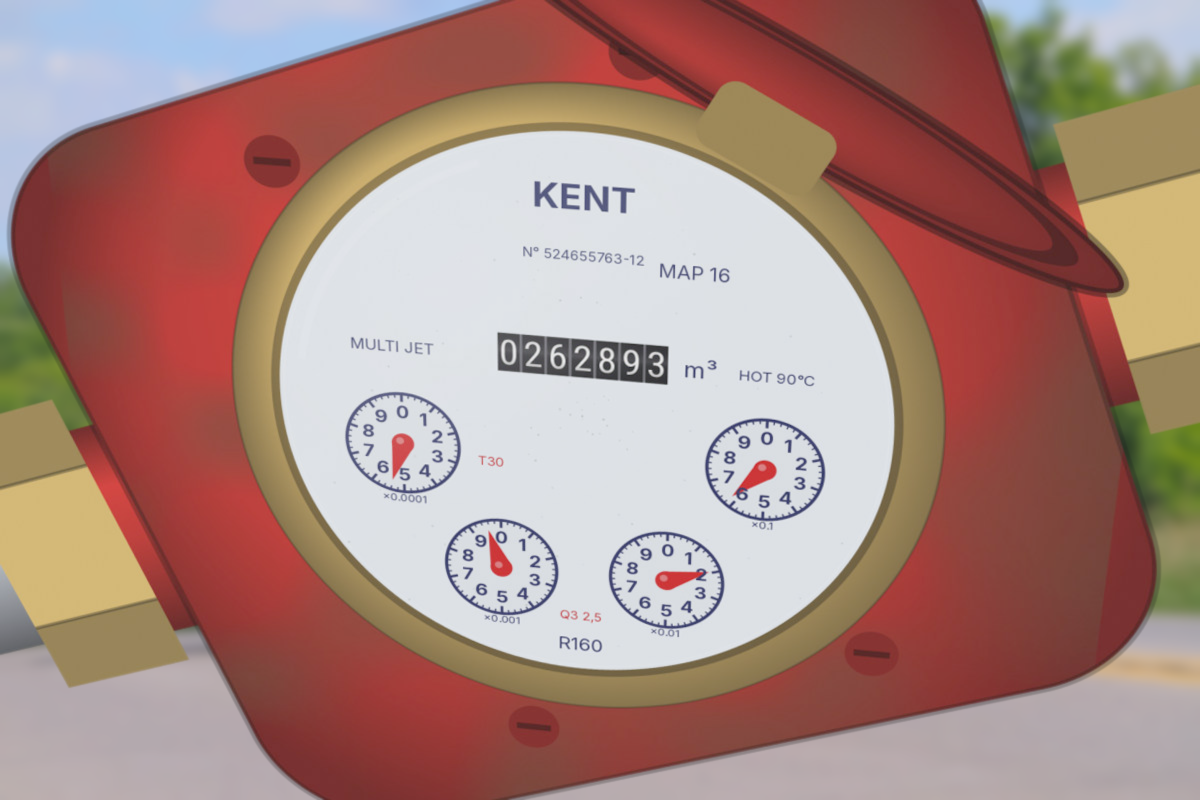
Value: m³ 262893.6195
